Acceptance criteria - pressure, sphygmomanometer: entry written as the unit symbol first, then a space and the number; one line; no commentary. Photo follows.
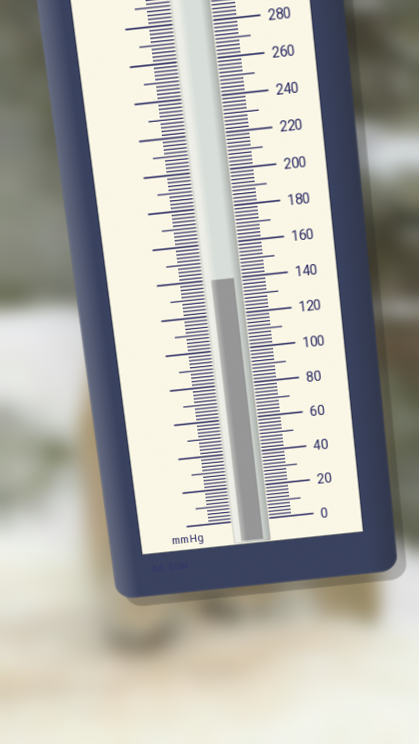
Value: mmHg 140
